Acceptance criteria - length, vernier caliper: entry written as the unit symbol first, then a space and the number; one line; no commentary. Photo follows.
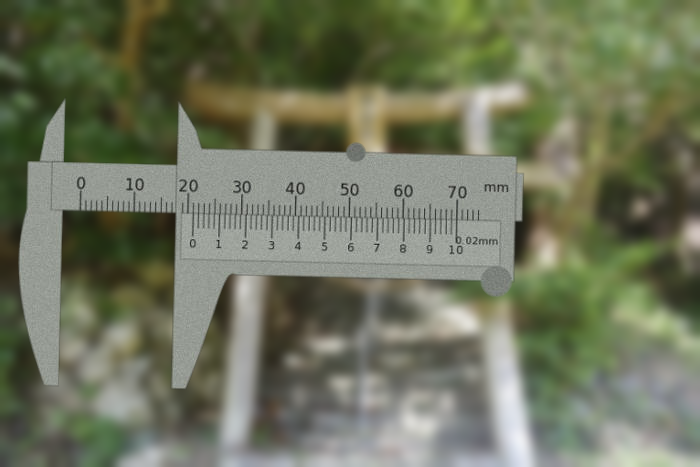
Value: mm 21.0
